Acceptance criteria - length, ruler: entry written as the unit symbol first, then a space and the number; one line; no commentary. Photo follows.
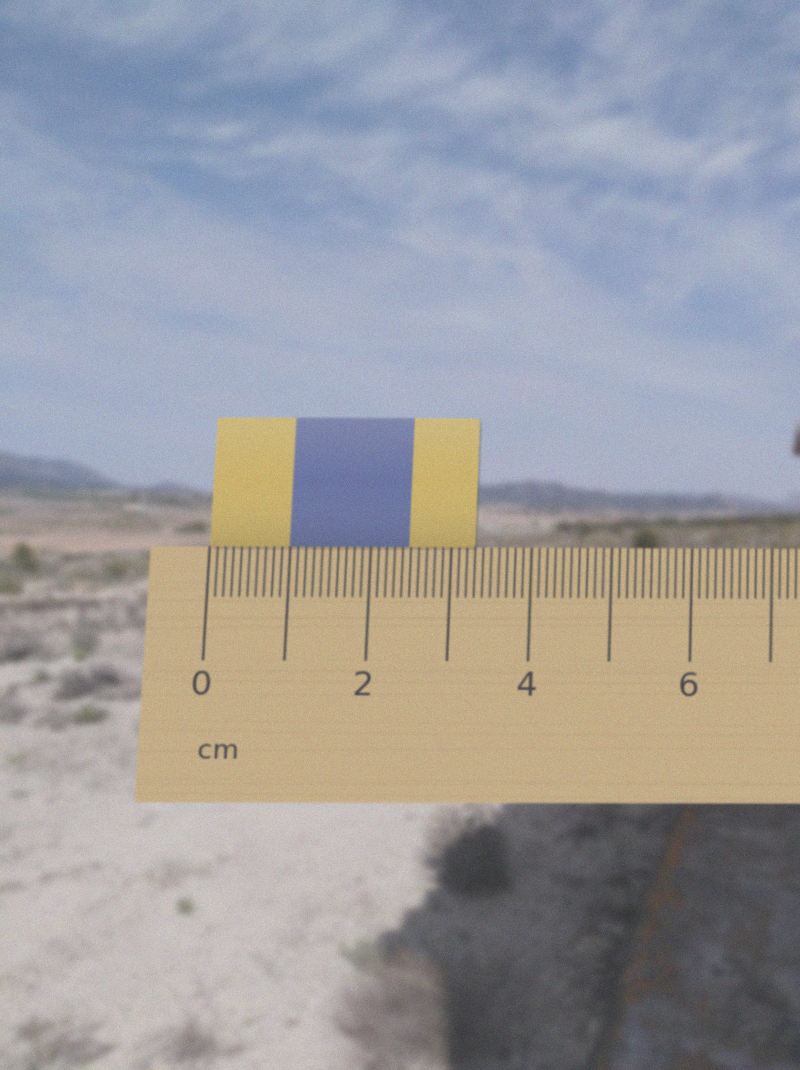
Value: cm 3.3
